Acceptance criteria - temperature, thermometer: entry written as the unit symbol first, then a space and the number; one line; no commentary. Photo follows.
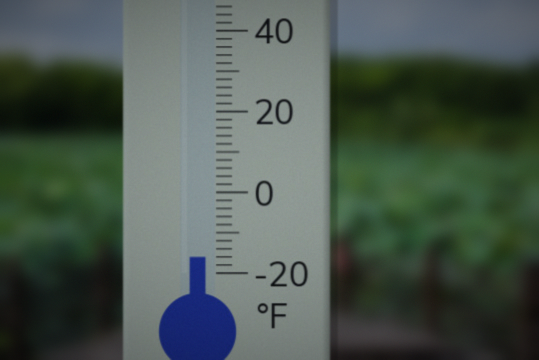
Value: °F -16
